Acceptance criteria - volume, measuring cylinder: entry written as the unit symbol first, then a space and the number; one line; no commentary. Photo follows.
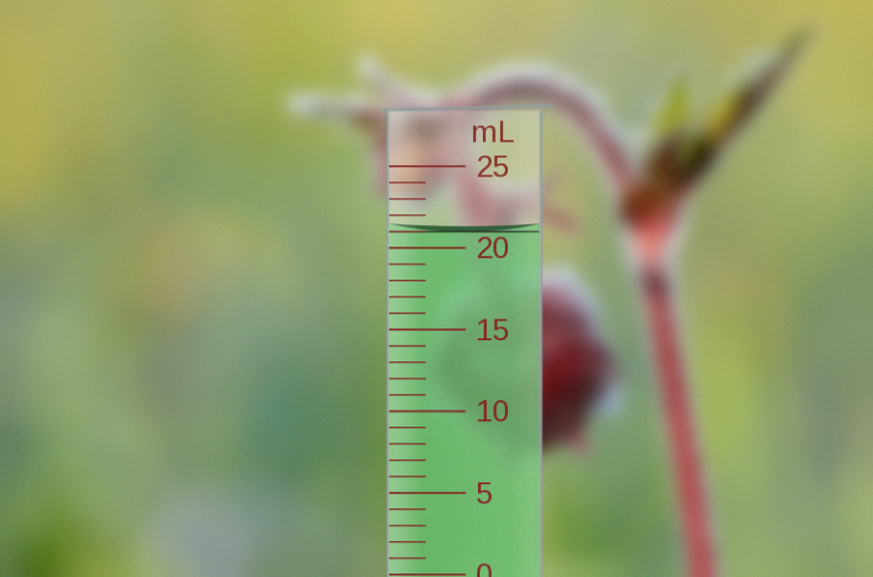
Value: mL 21
